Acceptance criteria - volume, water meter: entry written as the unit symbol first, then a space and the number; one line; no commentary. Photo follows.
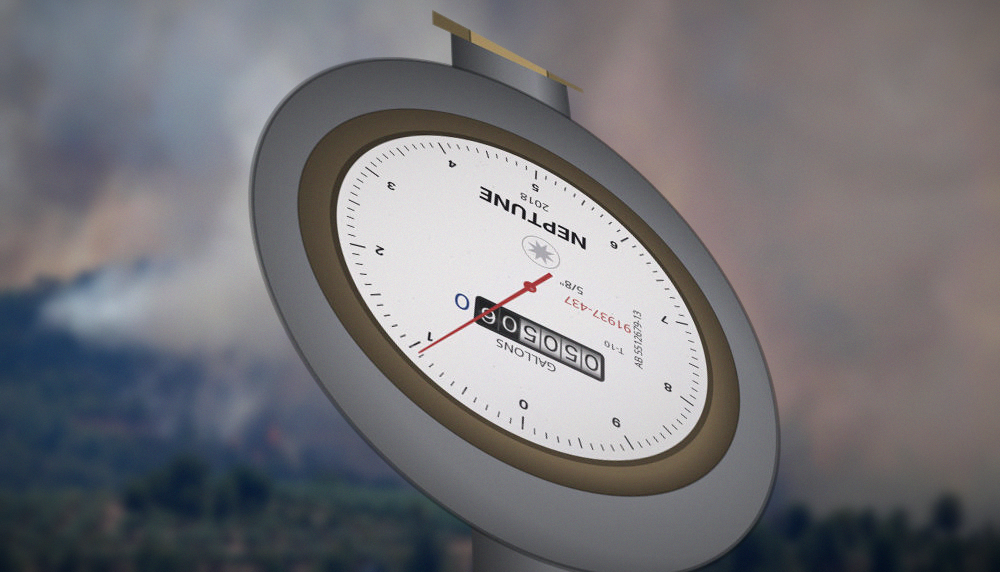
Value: gal 505060.9
